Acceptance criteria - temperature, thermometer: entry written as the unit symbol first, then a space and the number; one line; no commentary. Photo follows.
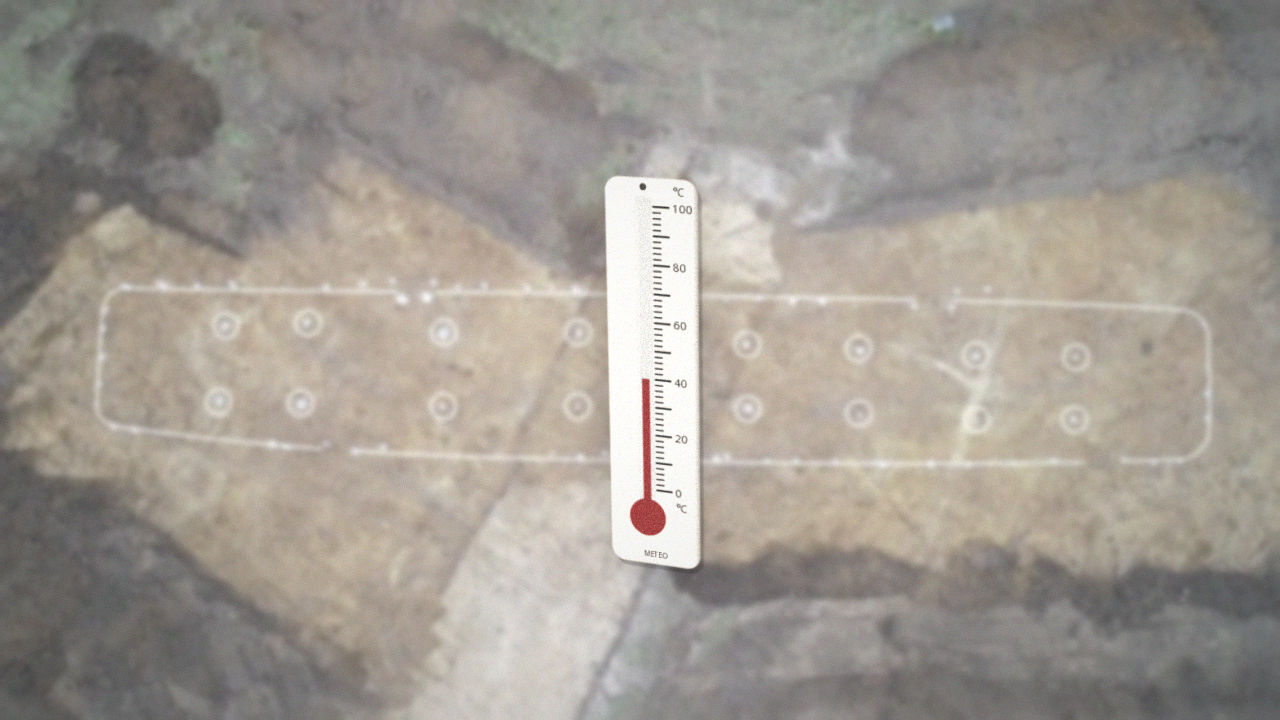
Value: °C 40
